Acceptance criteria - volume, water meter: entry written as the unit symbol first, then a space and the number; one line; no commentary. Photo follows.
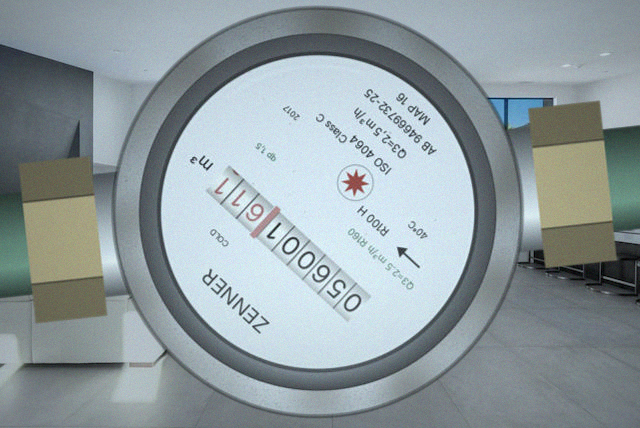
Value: m³ 56001.611
